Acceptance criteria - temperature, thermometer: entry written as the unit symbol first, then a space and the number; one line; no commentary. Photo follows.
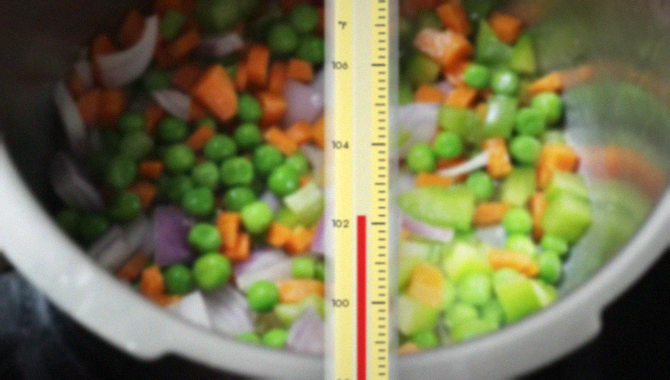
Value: °F 102.2
